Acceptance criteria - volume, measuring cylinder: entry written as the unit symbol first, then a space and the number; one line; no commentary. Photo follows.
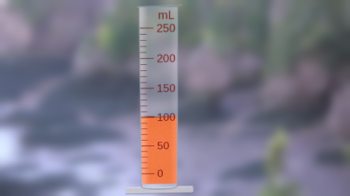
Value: mL 100
